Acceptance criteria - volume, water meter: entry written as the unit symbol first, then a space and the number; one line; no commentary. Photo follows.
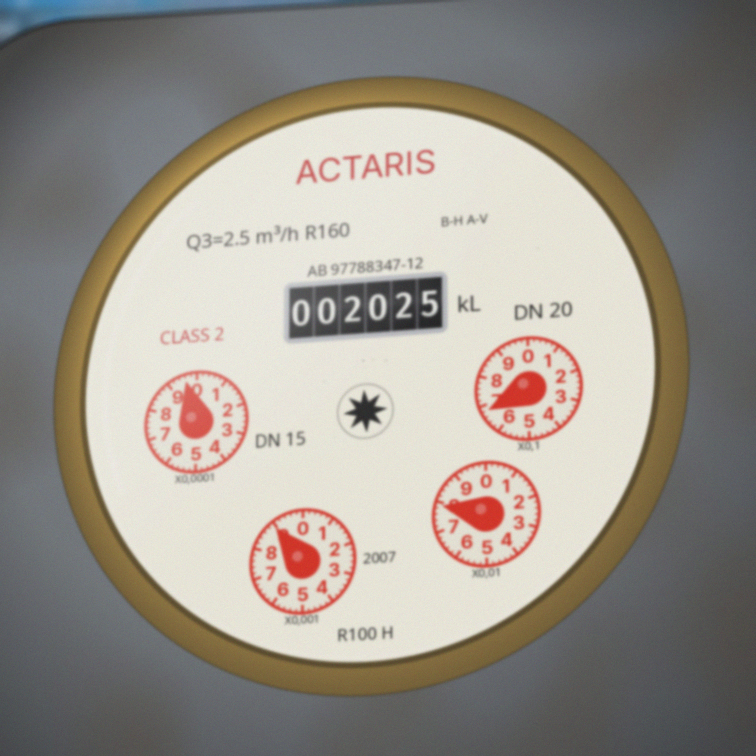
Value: kL 2025.6789
